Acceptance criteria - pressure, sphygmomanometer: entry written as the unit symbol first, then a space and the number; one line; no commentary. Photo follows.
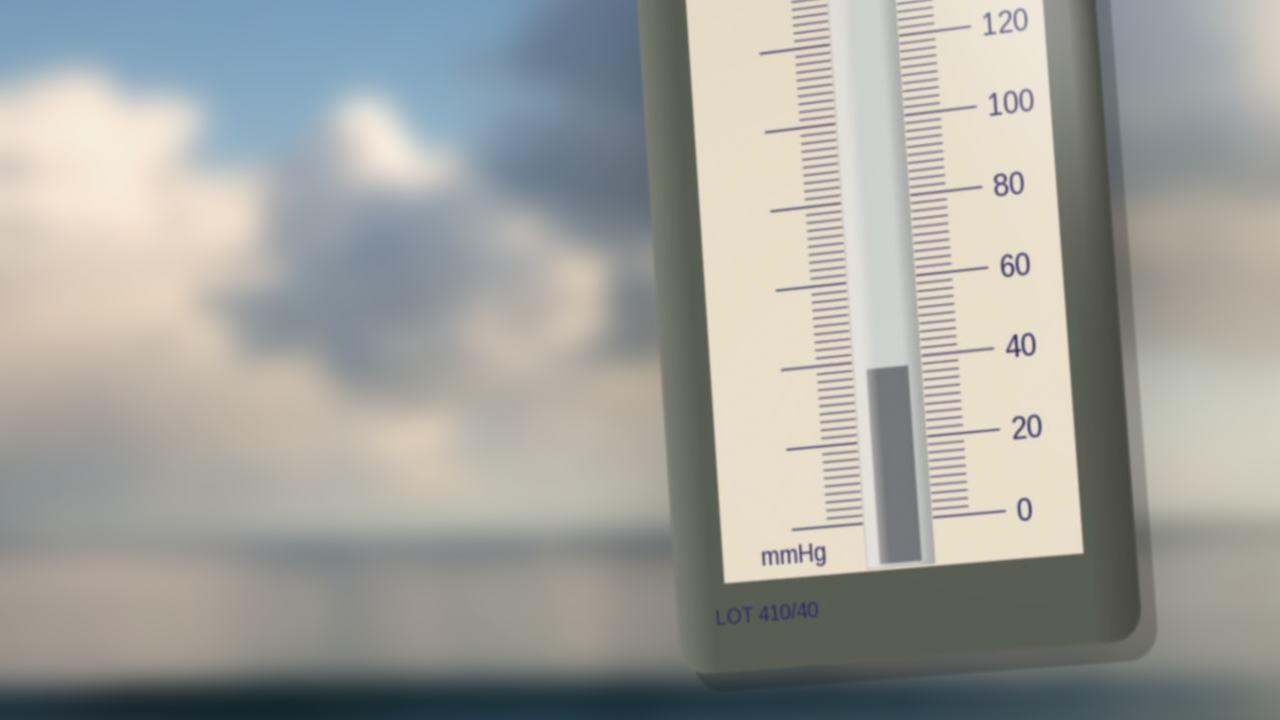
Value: mmHg 38
